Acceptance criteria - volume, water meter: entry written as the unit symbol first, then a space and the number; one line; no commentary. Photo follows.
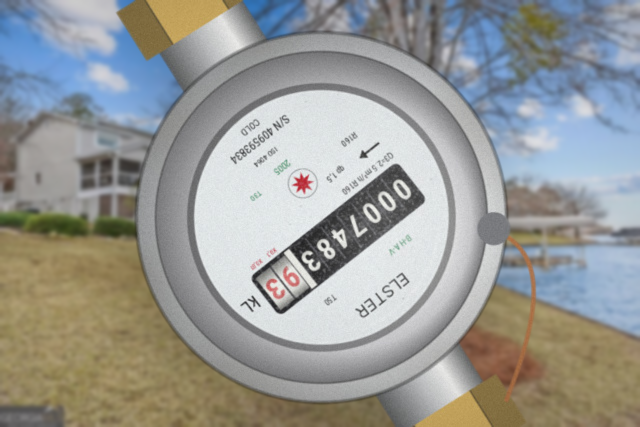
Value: kL 7483.93
